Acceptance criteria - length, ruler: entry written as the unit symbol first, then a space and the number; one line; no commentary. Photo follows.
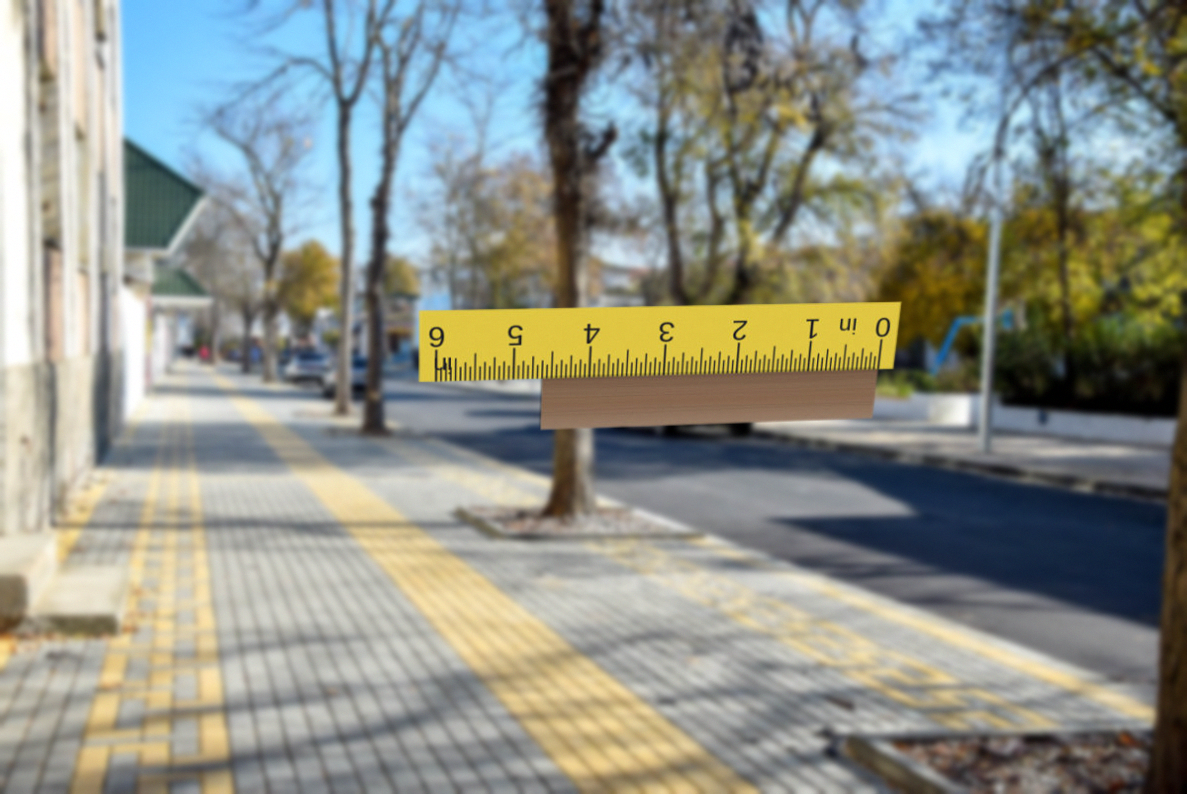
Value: in 4.625
